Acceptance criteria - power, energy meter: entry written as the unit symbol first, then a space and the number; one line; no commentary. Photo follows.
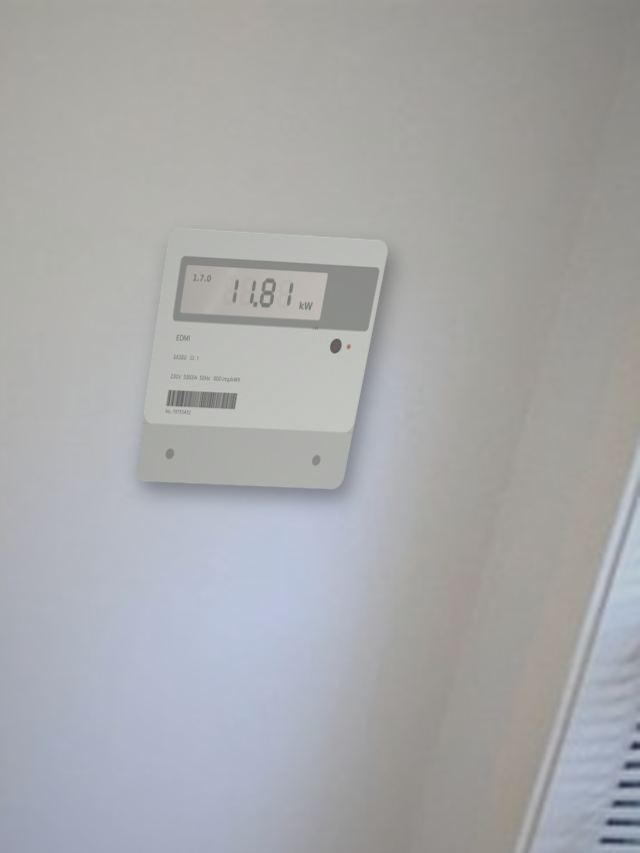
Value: kW 11.81
